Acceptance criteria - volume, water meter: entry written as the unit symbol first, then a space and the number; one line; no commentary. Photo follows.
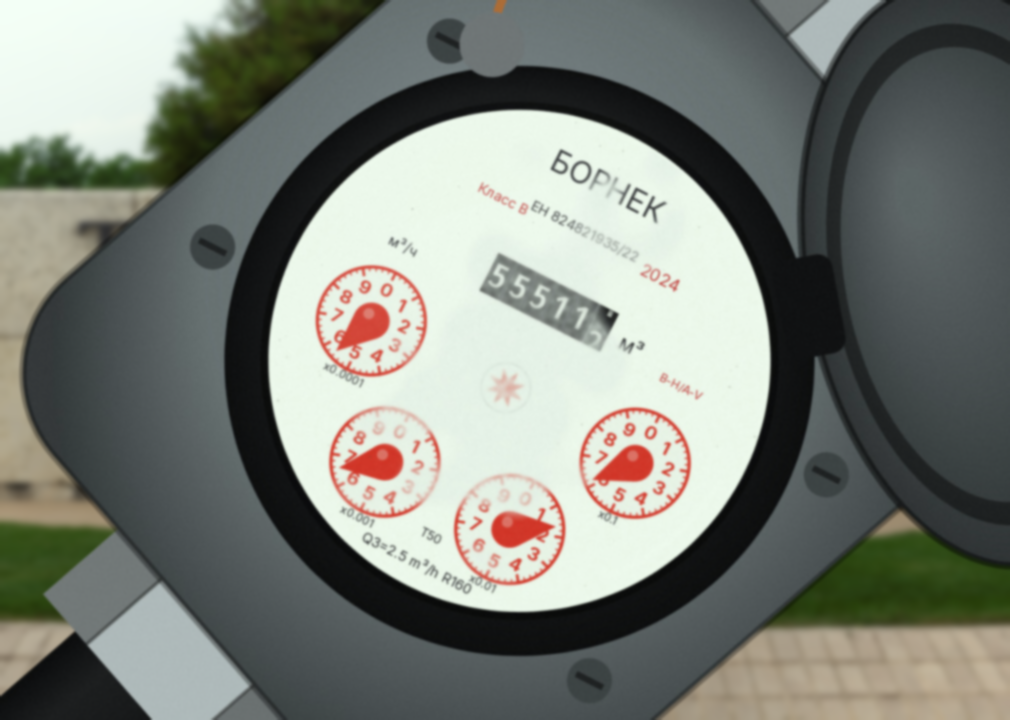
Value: m³ 555111.6165
